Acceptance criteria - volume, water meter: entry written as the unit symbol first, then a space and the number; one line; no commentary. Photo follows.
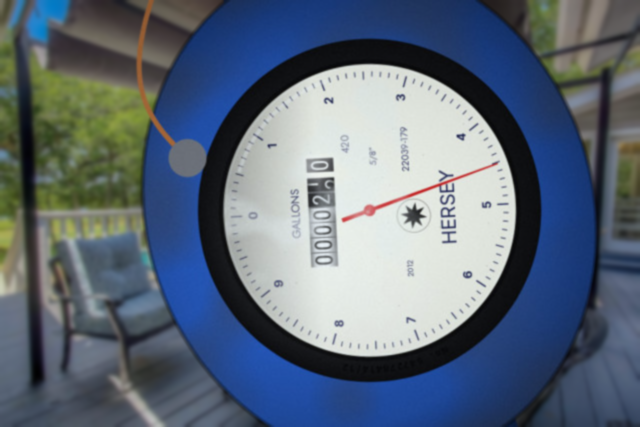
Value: gal 214.5
